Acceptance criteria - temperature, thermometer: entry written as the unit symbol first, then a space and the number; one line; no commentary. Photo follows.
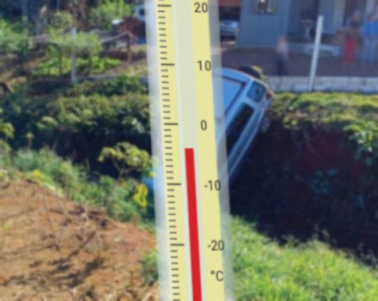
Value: °C -4
